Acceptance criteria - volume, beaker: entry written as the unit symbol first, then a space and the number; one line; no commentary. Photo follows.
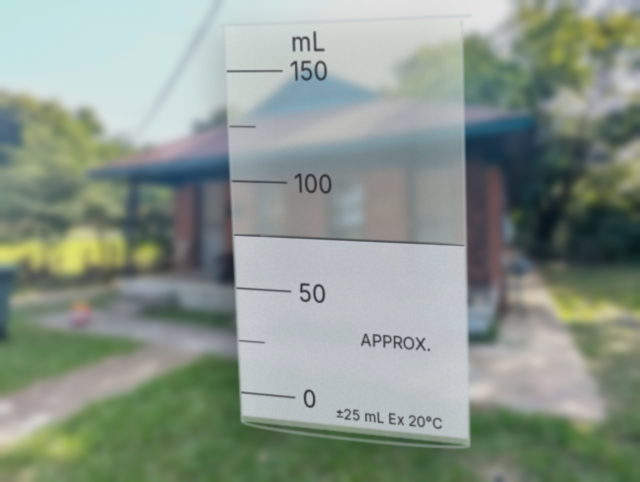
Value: mL 75
